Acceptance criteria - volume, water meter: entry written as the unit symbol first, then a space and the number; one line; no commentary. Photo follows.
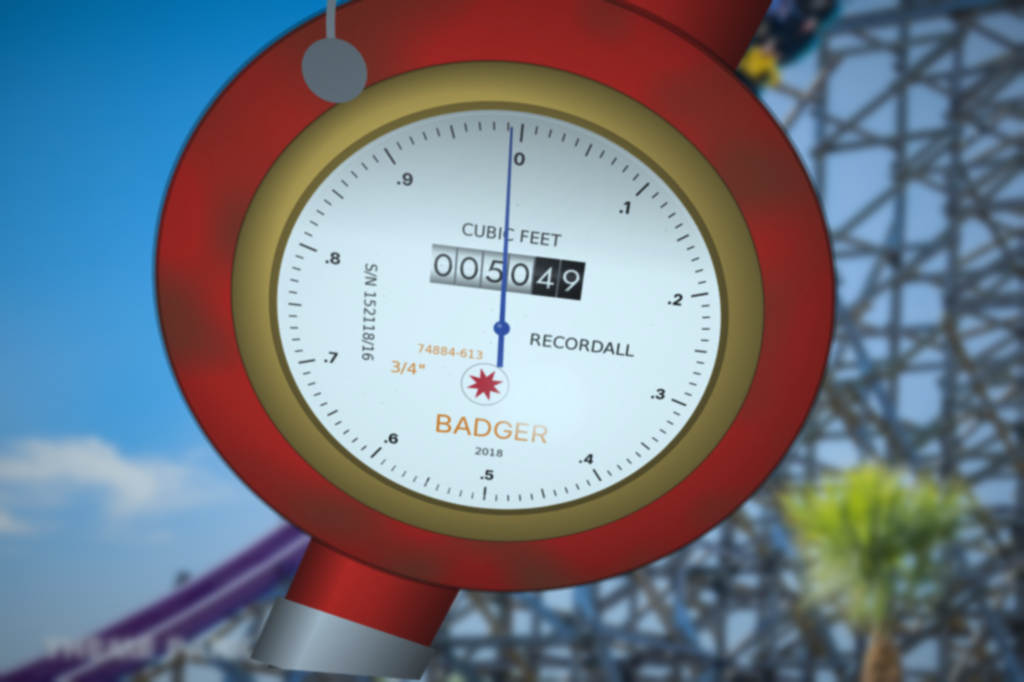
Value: ft³ 5048.99
